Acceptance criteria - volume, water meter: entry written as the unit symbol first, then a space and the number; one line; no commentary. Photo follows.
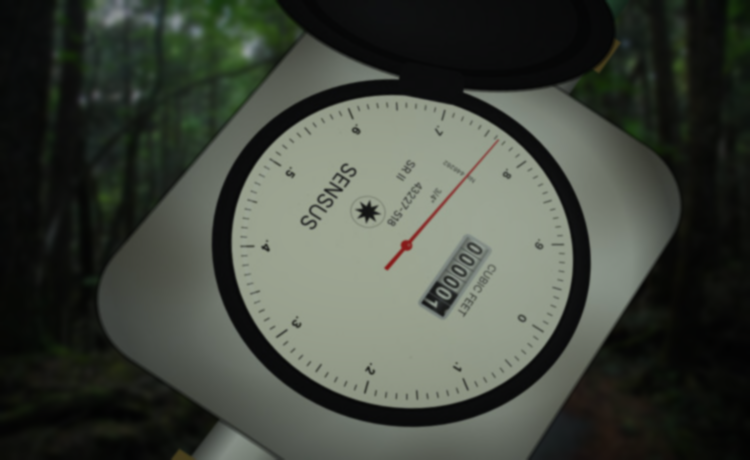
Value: ft³ 0.76
